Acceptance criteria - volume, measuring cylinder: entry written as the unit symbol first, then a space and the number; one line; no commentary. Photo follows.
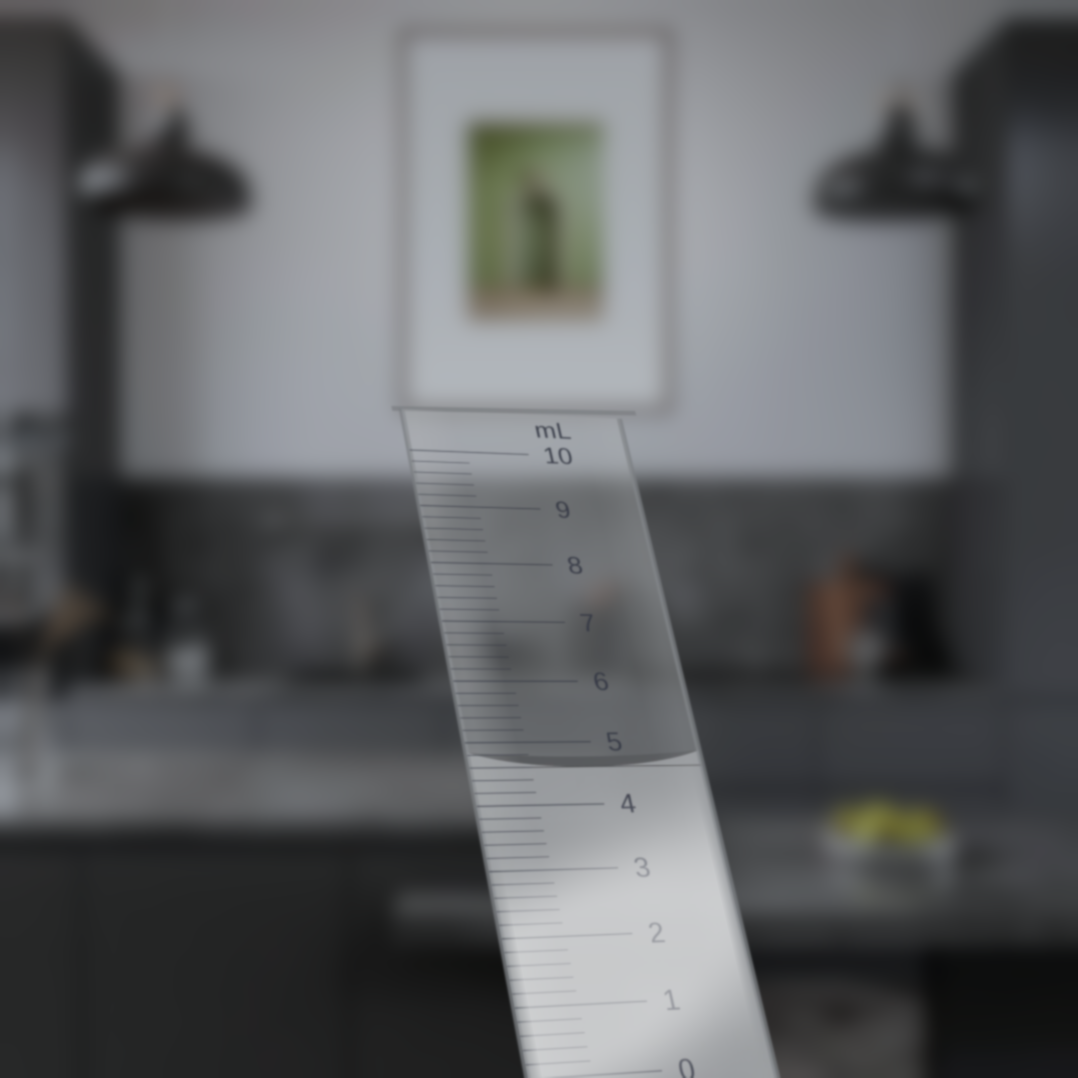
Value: mL 4.6
